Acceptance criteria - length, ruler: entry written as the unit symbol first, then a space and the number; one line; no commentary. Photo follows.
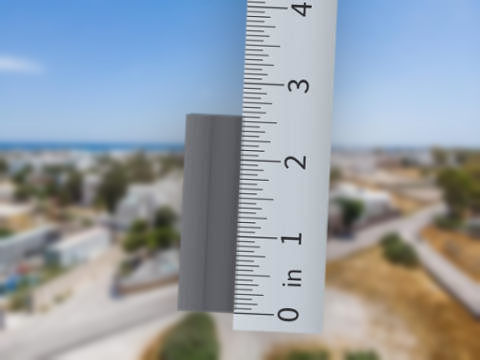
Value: in 2.5625
